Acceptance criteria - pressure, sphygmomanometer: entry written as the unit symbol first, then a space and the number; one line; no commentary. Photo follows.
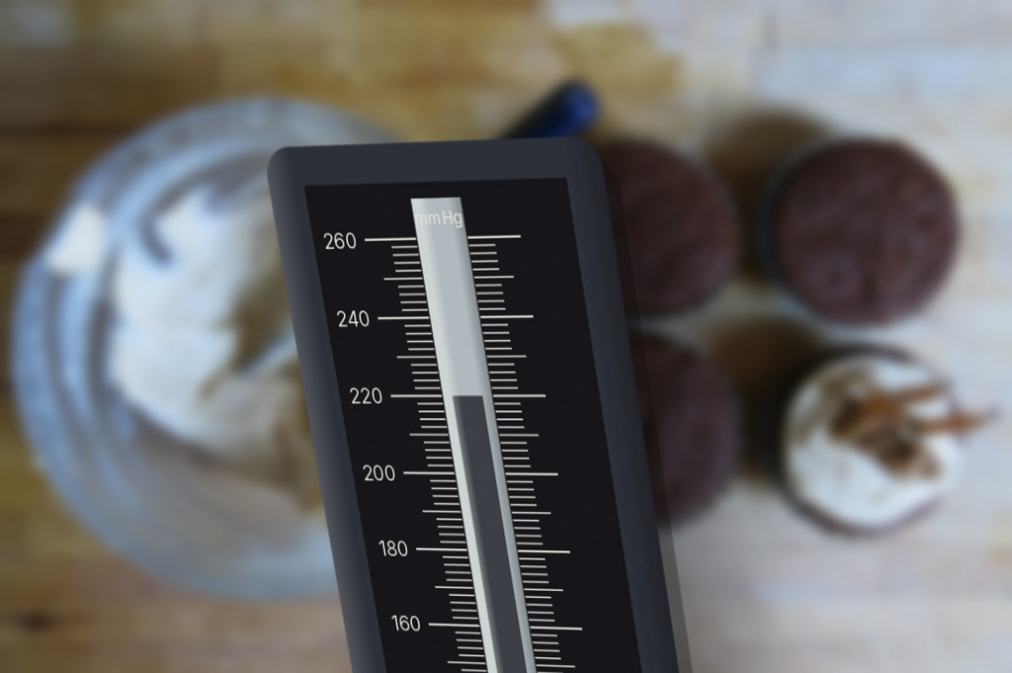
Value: mmHg 220
